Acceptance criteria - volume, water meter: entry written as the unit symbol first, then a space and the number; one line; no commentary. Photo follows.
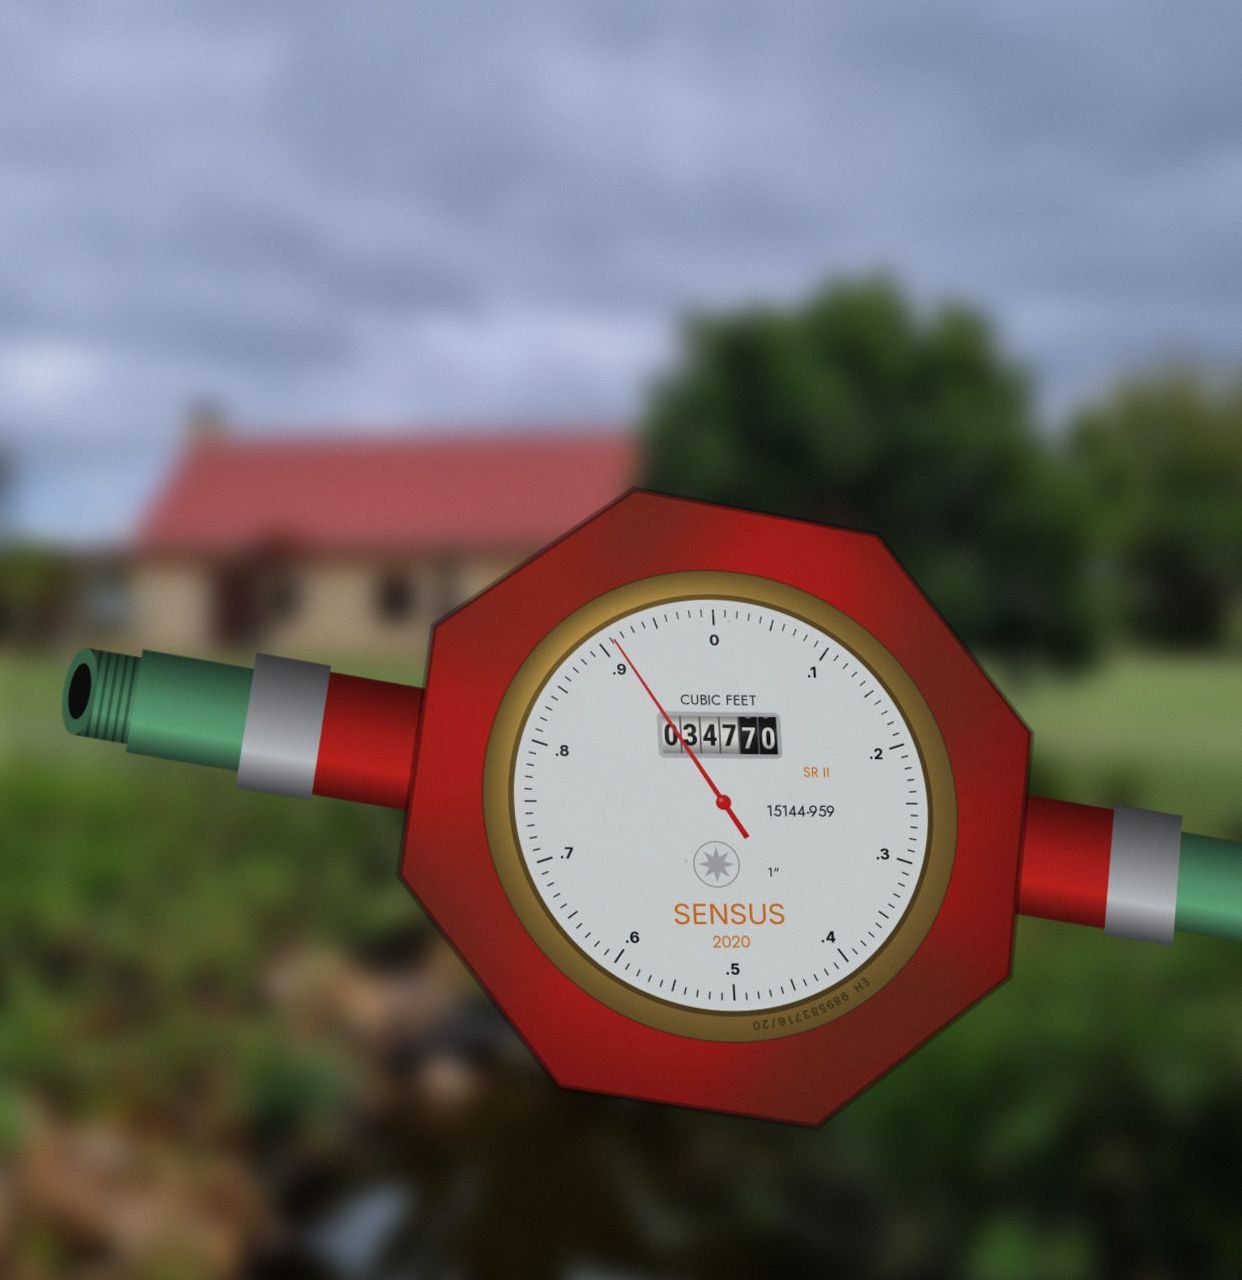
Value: ft³ 34769.91
